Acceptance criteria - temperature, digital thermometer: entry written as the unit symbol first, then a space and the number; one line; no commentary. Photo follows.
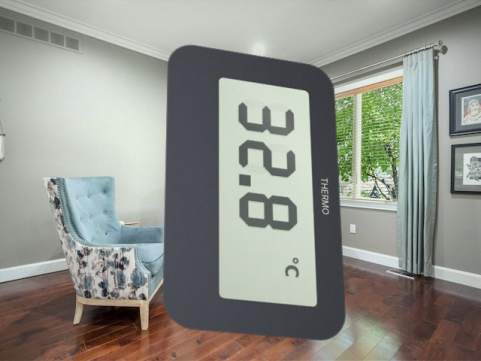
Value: °C 32.8
